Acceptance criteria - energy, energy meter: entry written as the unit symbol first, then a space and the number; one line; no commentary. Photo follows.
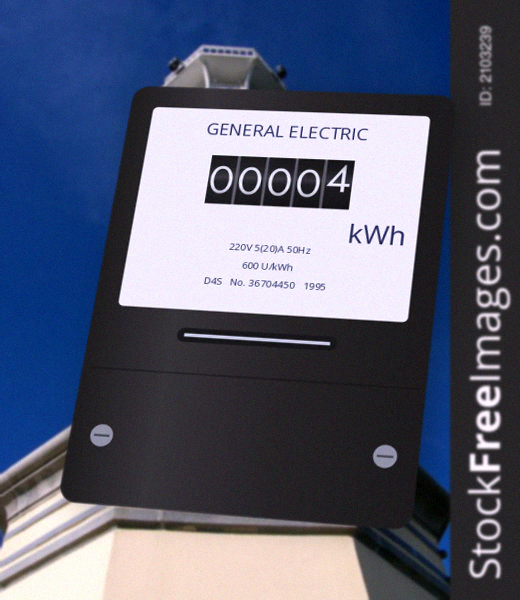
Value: kWh 4
